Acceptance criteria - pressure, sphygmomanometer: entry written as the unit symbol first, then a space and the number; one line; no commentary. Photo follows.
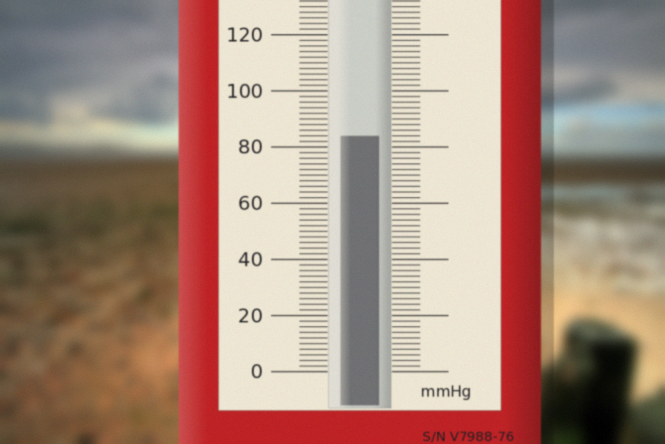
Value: mmHg 84
